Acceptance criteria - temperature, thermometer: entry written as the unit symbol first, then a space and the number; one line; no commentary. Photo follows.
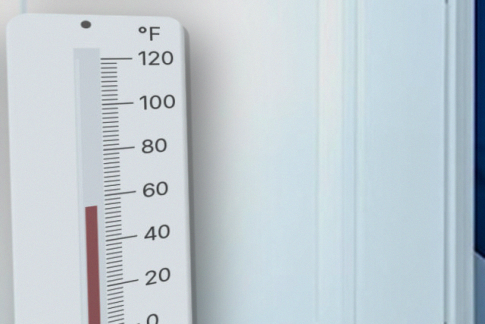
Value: °F 56
